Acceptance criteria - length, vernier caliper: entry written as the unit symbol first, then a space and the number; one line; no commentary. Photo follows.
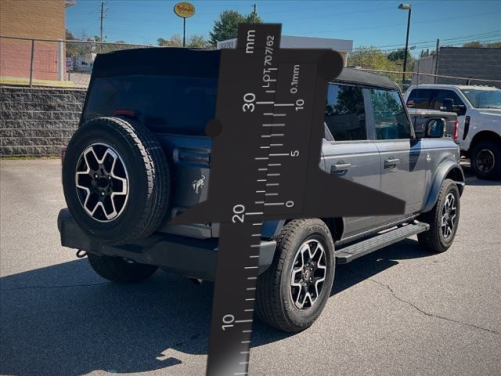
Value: mm 20.8
